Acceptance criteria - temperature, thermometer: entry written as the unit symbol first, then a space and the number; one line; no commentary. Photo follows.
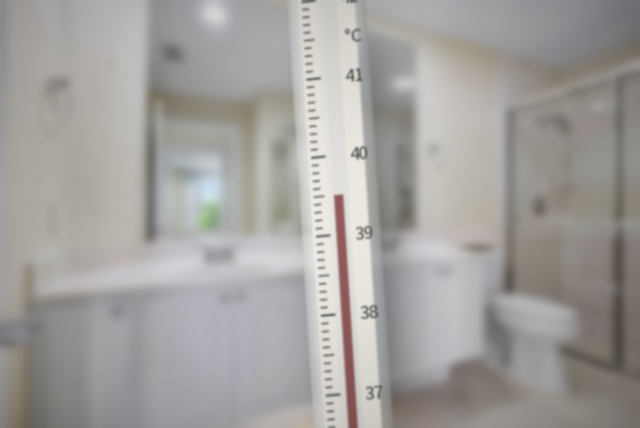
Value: °C 39.5
